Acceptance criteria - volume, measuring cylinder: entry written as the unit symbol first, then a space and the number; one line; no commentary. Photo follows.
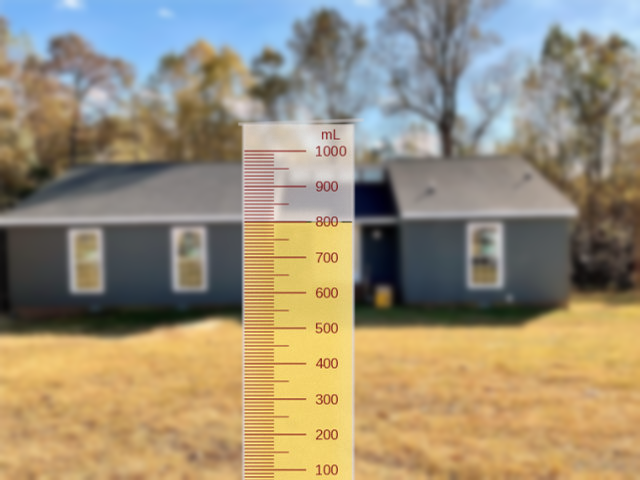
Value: mL 800
